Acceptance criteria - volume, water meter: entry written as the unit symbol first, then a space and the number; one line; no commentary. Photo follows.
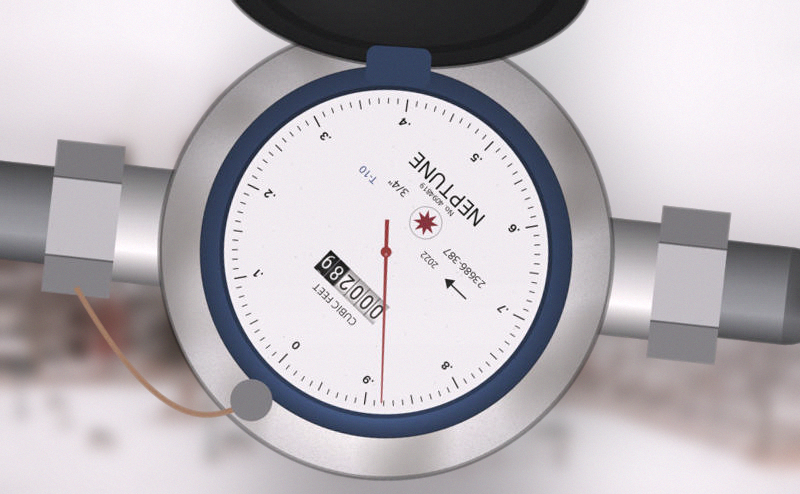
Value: ft³ 288.88
